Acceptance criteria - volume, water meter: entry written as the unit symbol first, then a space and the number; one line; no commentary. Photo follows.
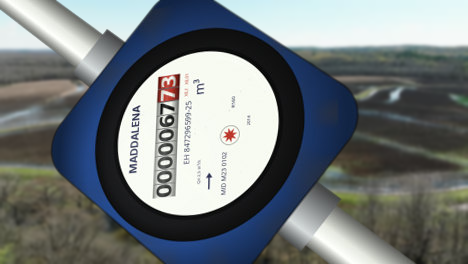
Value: m³ 67.73
